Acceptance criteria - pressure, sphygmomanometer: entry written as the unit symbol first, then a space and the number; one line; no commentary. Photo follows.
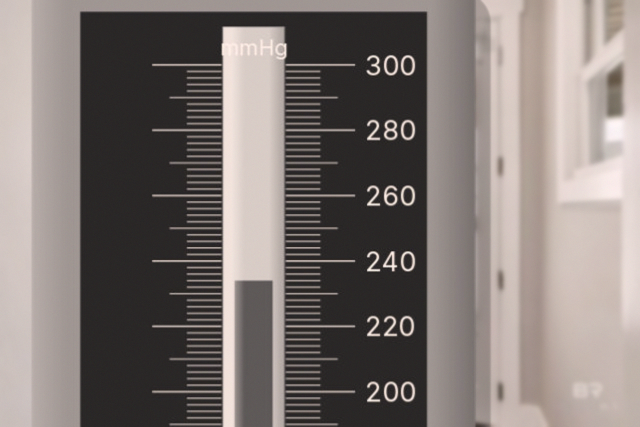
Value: mmHg 234
